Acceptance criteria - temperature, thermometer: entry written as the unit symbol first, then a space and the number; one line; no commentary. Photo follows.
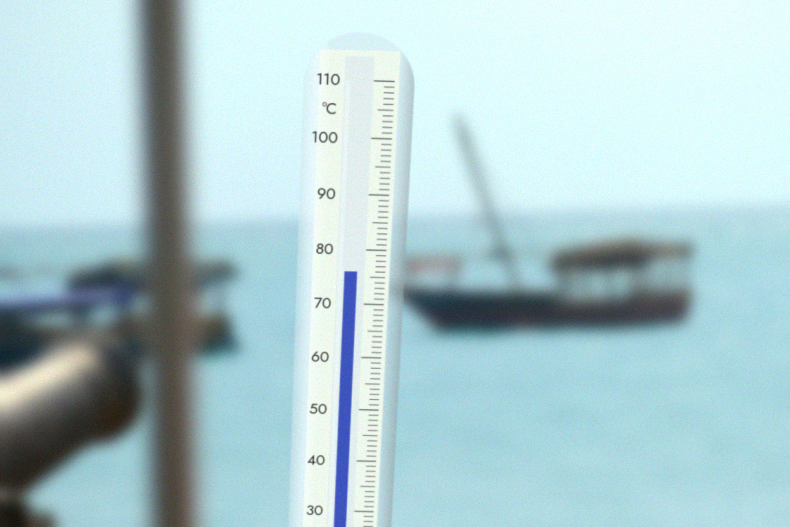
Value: °C 76
